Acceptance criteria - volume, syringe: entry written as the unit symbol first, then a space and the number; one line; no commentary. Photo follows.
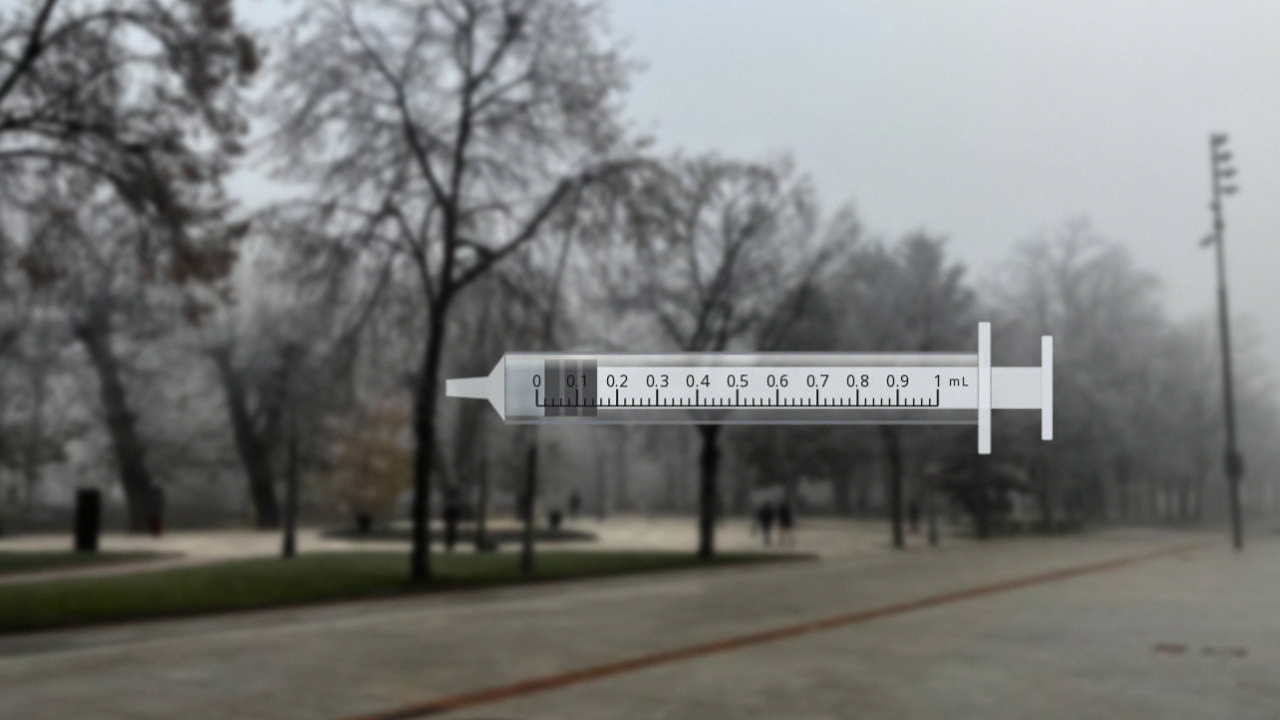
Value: mL 0.02
